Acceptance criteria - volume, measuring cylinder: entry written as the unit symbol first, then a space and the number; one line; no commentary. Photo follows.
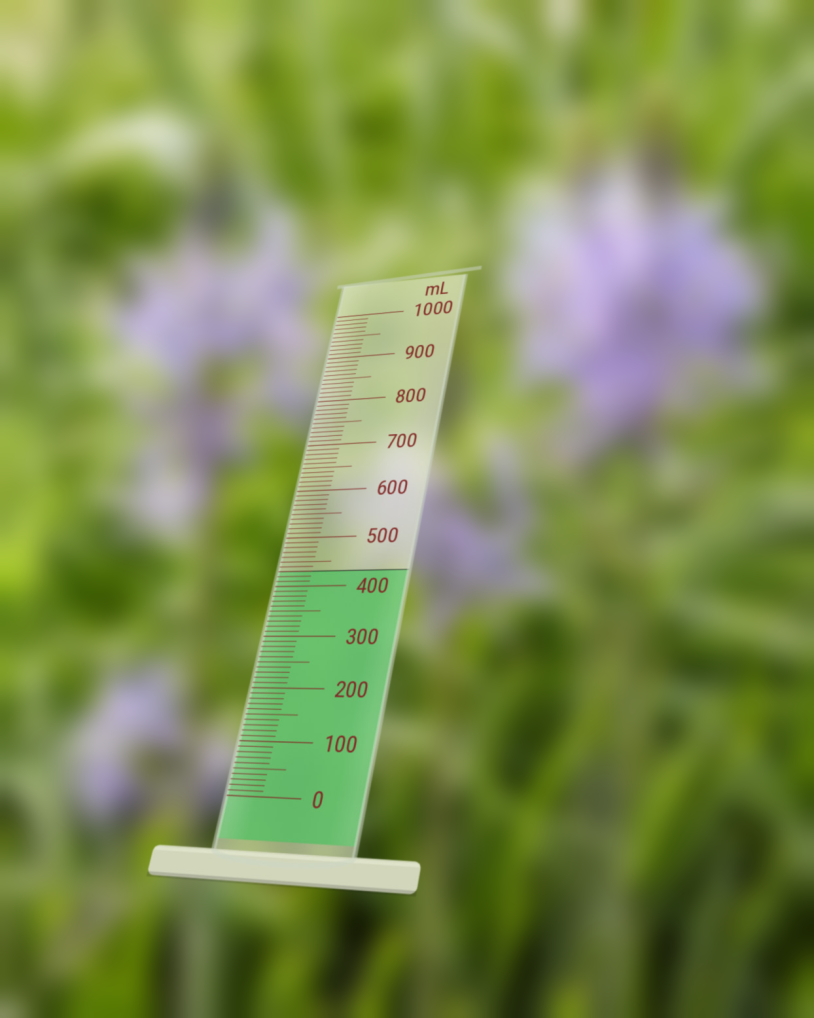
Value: mL 430
